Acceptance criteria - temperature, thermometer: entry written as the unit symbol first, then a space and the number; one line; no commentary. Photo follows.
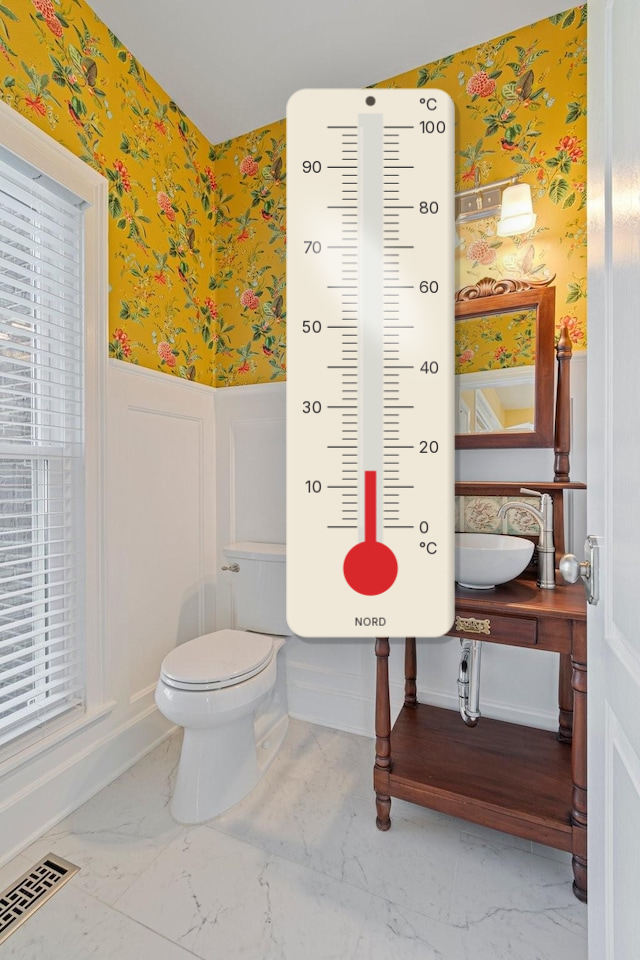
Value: °C 14
